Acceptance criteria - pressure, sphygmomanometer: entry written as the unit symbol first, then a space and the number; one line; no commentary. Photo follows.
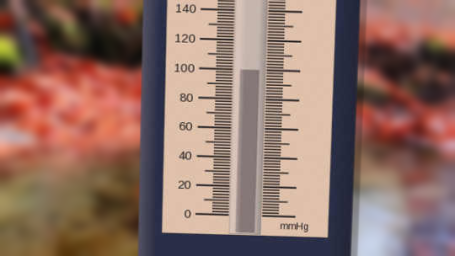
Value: mmHg 100
